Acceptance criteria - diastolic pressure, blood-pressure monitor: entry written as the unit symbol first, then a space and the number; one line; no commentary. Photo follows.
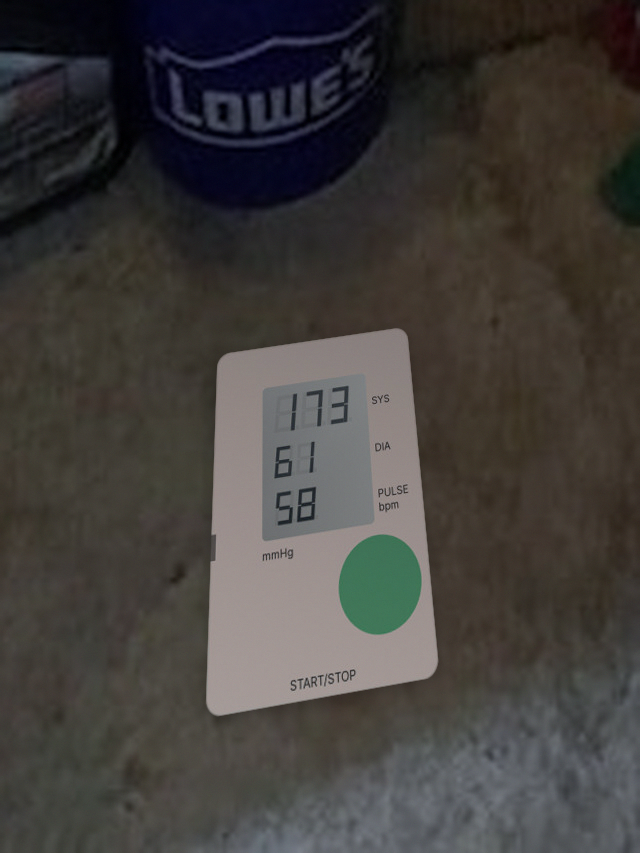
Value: mmHg 61
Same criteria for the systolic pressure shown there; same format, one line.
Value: mmHg 173
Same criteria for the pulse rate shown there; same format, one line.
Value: bpm 58
